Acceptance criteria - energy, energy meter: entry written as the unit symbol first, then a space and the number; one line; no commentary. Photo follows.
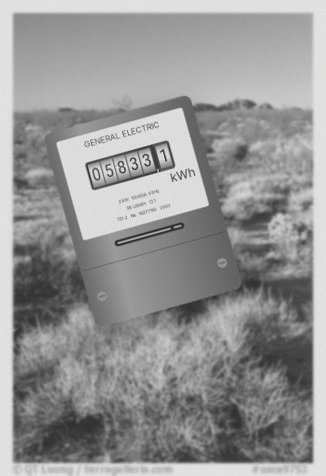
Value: kWh 5833.1
